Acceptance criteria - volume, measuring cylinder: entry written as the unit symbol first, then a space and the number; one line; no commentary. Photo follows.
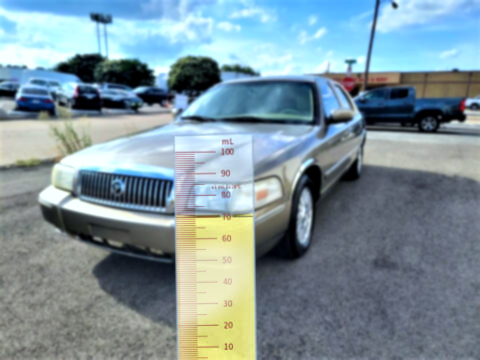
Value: mL 70
